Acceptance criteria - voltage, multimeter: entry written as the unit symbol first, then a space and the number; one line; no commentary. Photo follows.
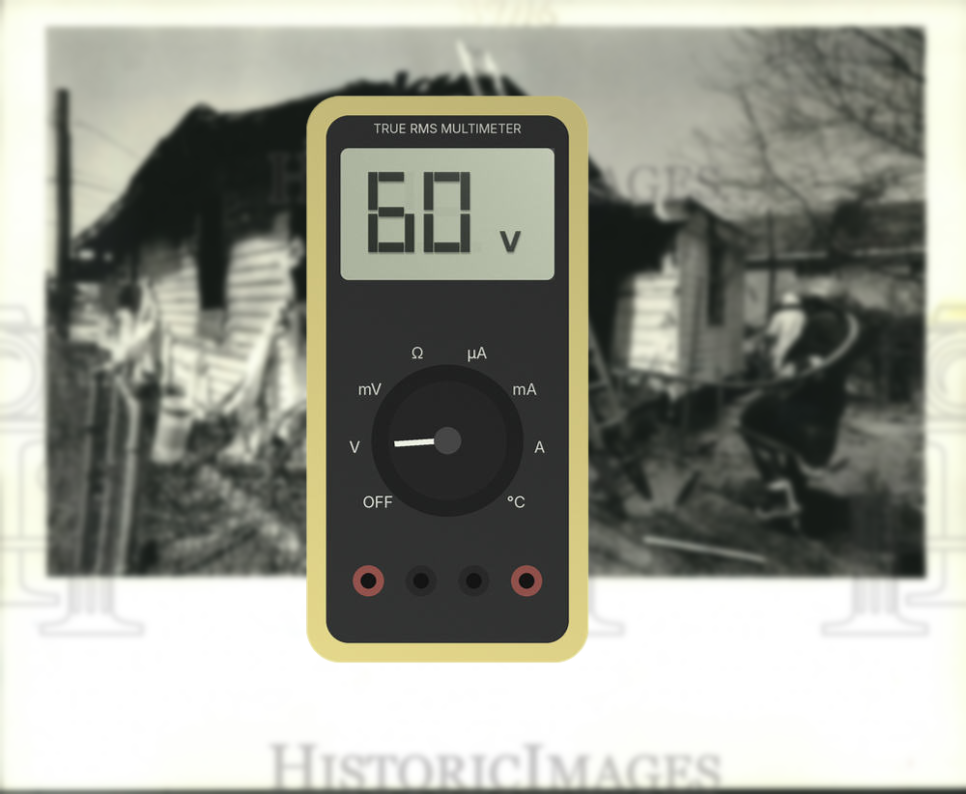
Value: V 60
